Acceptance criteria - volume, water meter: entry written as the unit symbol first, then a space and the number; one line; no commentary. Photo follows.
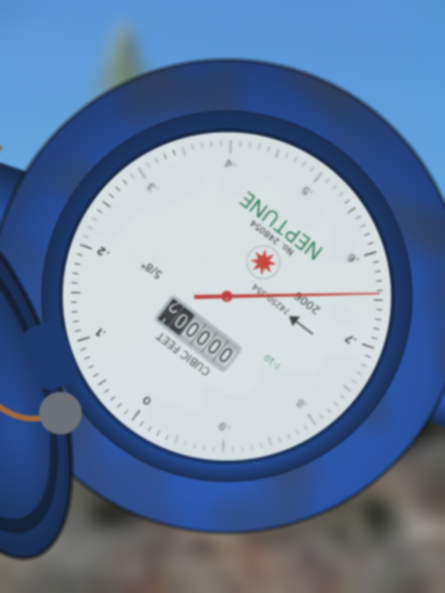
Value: ft³ 1.64
